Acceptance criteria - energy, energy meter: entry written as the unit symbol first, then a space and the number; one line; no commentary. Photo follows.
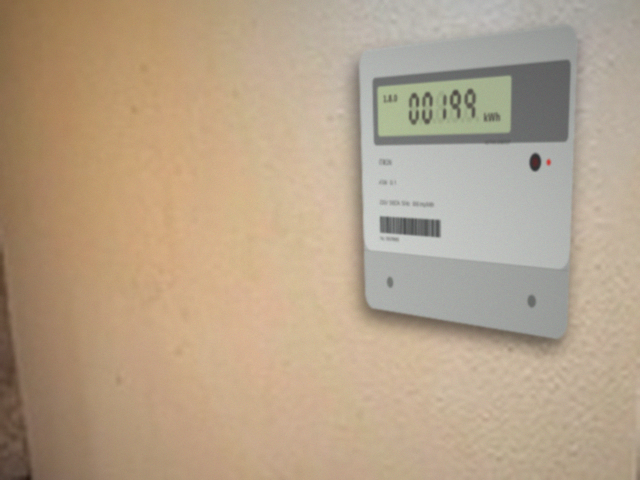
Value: kWh 199
